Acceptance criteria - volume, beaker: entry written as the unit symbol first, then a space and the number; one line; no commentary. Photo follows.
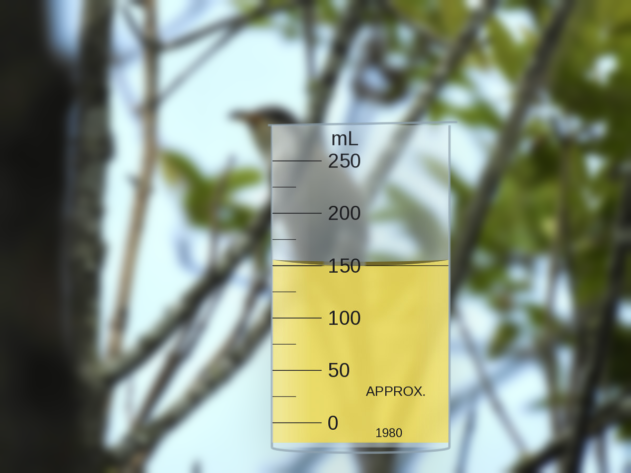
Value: mL 150
